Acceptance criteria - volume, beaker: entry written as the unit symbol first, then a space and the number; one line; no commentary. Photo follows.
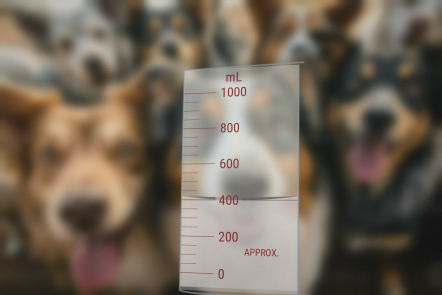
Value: mL 400
